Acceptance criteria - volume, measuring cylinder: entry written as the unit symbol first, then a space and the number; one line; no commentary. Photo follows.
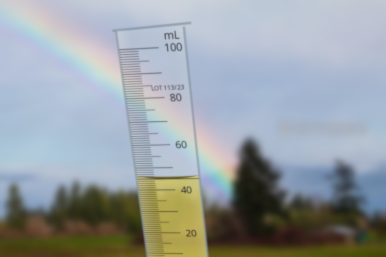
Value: mL 45
